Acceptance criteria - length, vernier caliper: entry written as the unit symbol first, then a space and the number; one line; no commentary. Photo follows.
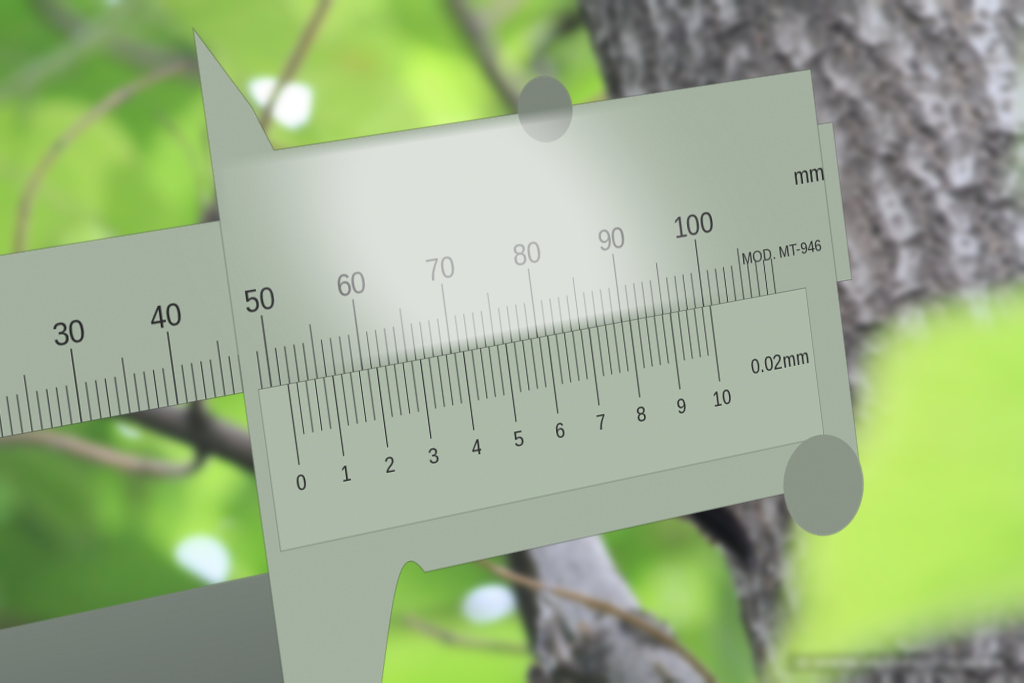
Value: mm 51.8
